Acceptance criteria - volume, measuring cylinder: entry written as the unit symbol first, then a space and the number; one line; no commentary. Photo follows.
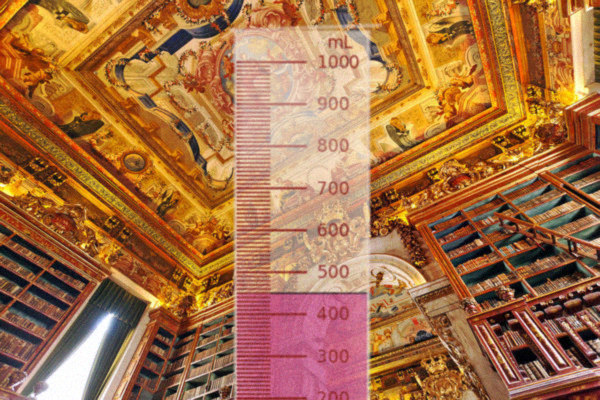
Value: mL 450
